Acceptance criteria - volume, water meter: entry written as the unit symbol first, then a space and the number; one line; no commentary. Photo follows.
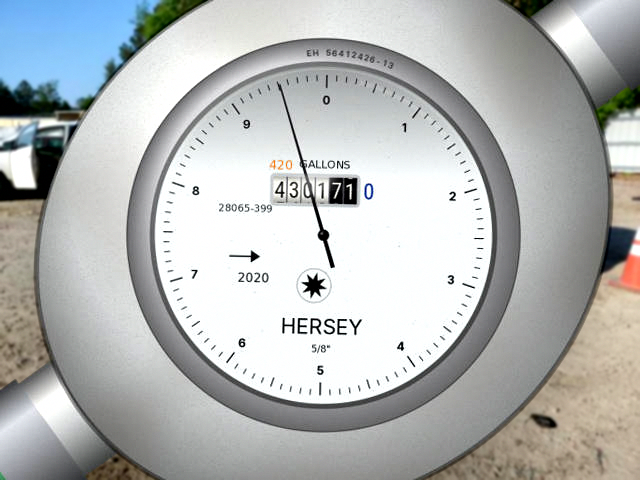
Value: gal 4301709.5
